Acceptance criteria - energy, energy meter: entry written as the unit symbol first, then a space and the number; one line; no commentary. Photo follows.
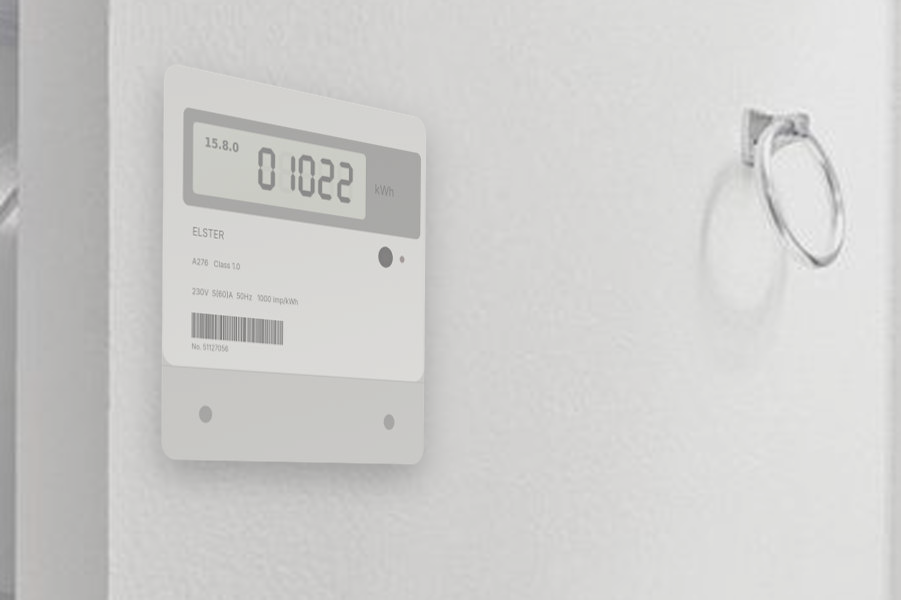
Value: kWh 1022
